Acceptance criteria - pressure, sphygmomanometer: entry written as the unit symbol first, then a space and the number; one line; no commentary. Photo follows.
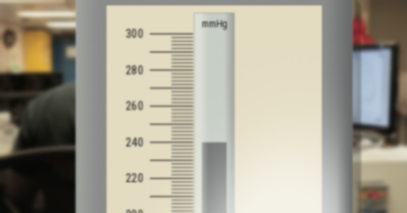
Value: mmHg 240
